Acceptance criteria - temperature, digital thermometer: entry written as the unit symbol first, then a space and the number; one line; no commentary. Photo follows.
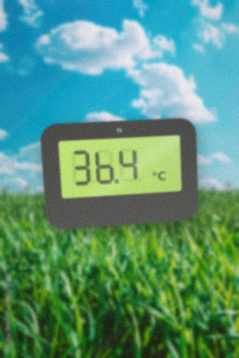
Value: °C 36.4
